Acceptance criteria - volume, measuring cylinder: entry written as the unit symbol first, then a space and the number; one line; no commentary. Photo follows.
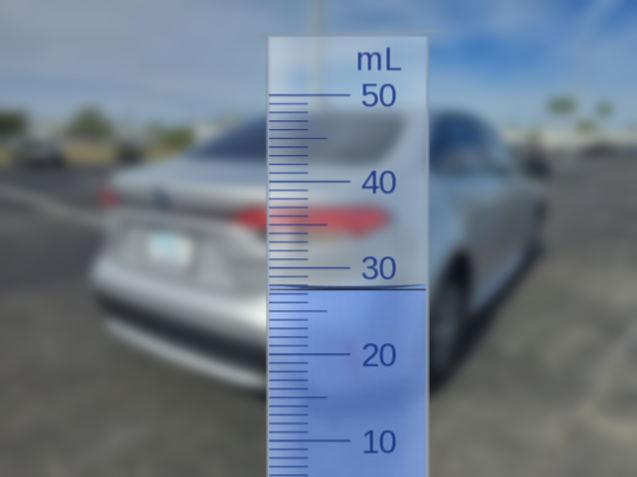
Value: mL 27.5
